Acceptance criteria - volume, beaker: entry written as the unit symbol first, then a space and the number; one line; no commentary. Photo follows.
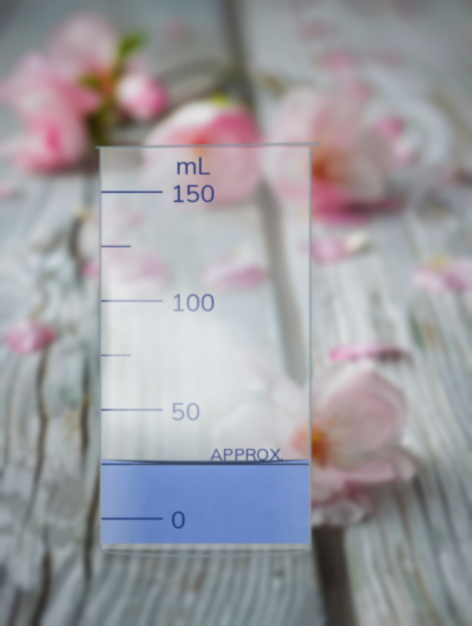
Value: mL 25
